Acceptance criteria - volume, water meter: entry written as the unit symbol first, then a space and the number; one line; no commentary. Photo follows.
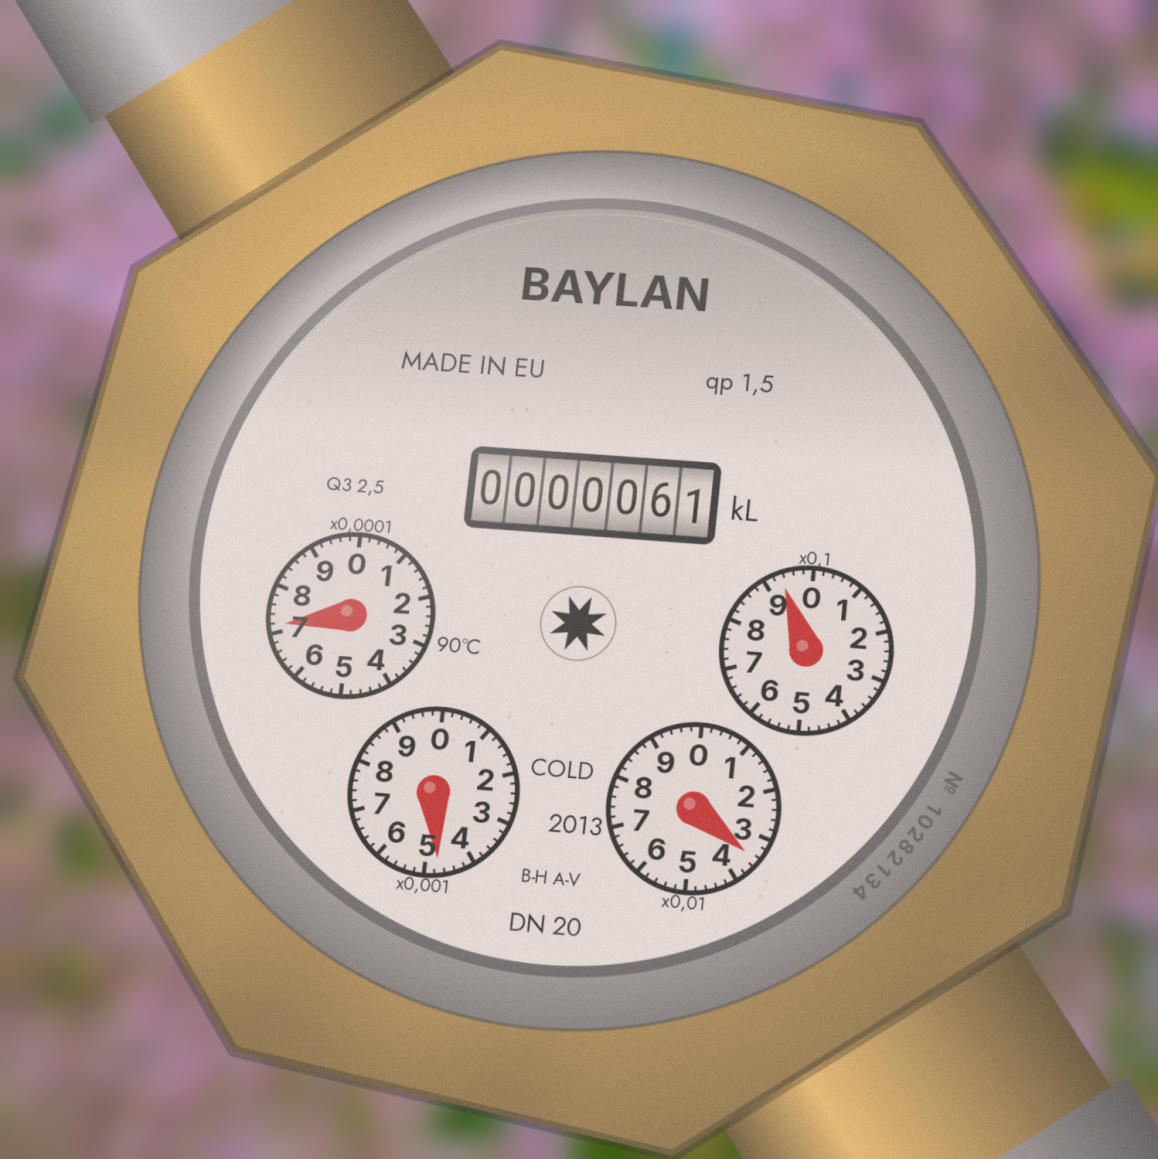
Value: kL 60.9347
